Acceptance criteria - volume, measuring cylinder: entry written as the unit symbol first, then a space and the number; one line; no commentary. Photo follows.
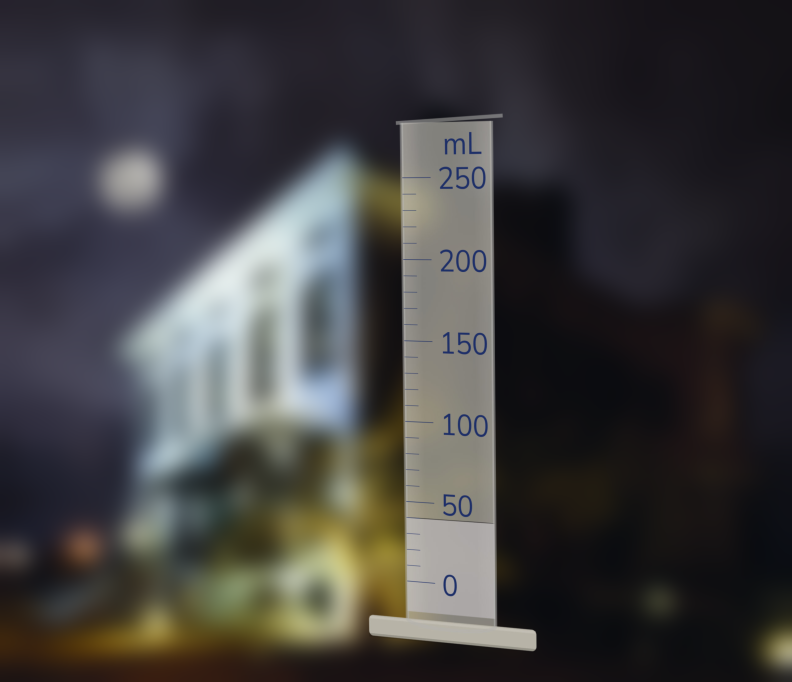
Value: mL 40
